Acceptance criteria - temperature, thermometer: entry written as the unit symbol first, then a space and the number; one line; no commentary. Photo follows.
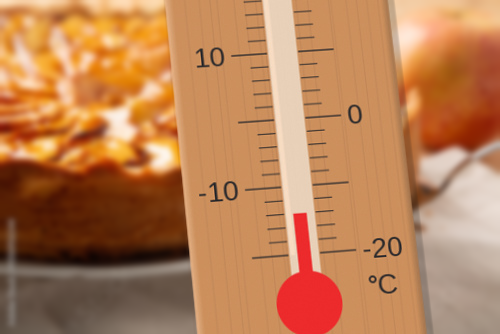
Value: °C -14
